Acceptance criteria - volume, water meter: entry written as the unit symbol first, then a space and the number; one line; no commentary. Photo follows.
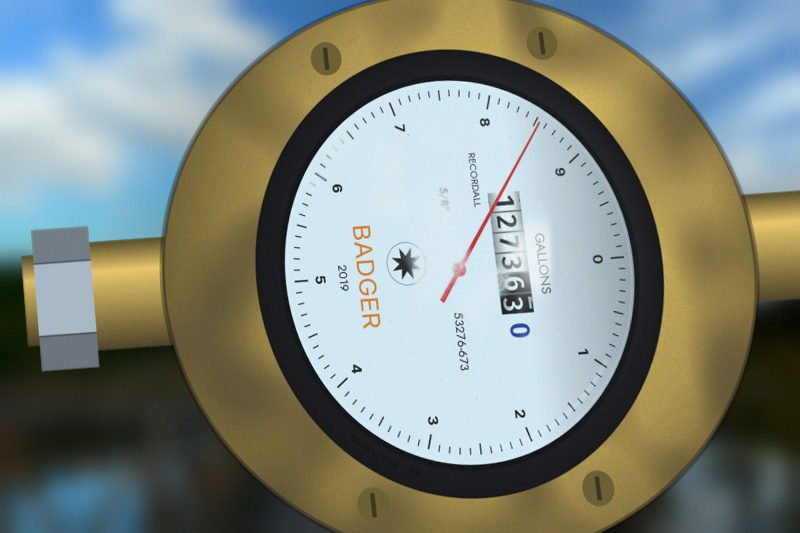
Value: gal 1273628.5
